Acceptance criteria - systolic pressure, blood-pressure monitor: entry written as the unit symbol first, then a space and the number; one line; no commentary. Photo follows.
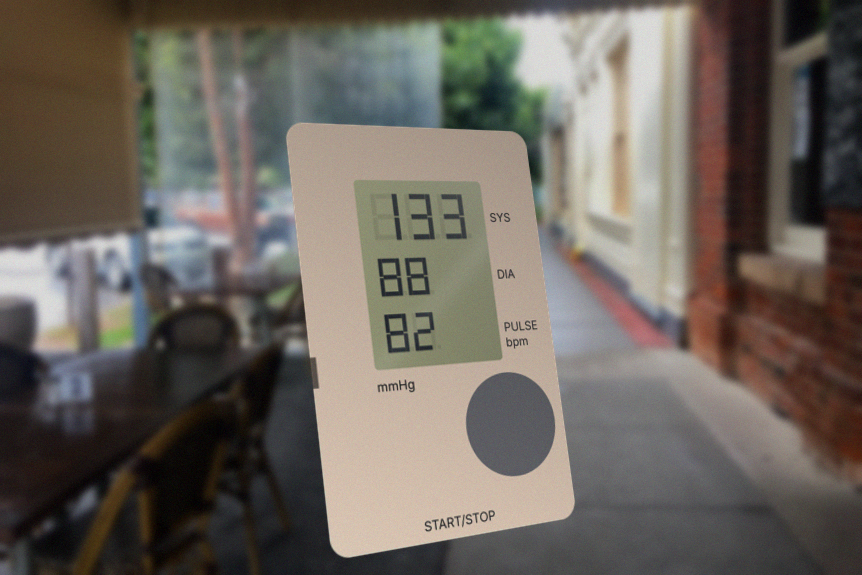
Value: mmHg 133
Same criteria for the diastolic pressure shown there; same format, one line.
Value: mmHg 88
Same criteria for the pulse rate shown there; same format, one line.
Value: bpm 82
